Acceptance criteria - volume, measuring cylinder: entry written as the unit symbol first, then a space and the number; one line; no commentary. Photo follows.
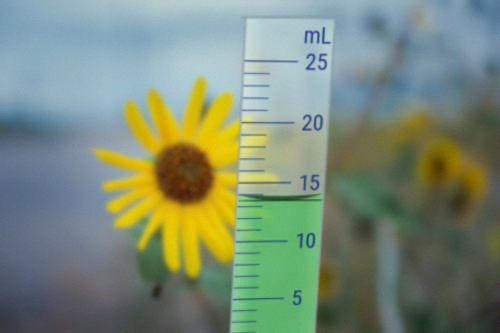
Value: mL 13.5
